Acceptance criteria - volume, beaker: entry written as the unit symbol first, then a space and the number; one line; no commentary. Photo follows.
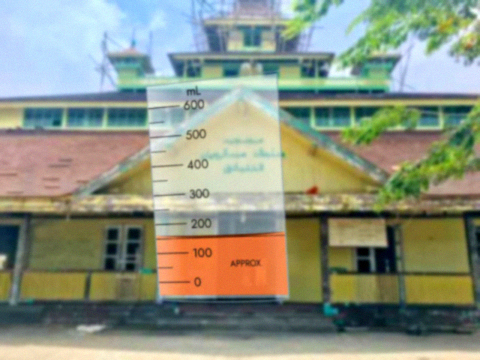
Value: mL 150
